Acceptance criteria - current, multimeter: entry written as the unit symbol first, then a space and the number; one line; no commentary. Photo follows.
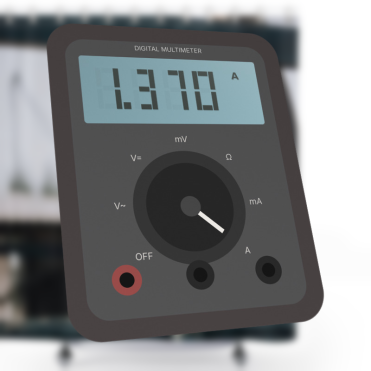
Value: A 1.370
